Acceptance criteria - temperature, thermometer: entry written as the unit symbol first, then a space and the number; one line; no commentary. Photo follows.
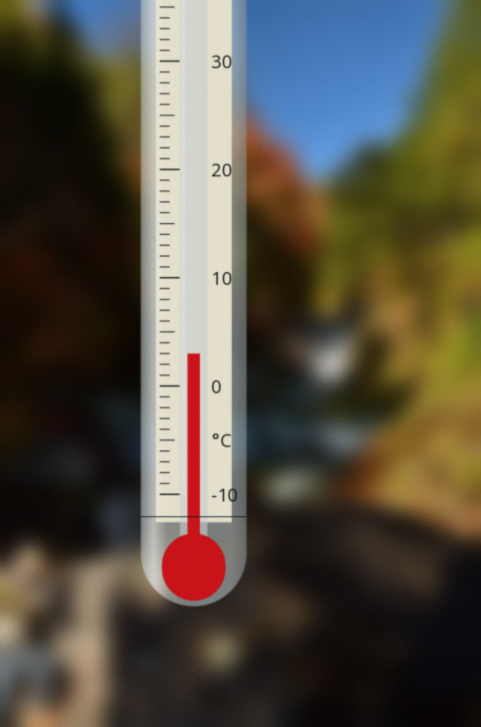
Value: °C 3
